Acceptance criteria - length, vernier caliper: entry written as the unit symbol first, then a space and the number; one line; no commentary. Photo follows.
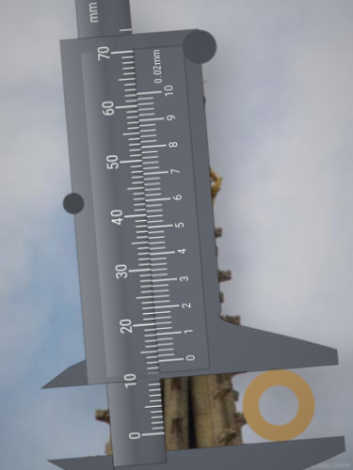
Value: mm 13.2
